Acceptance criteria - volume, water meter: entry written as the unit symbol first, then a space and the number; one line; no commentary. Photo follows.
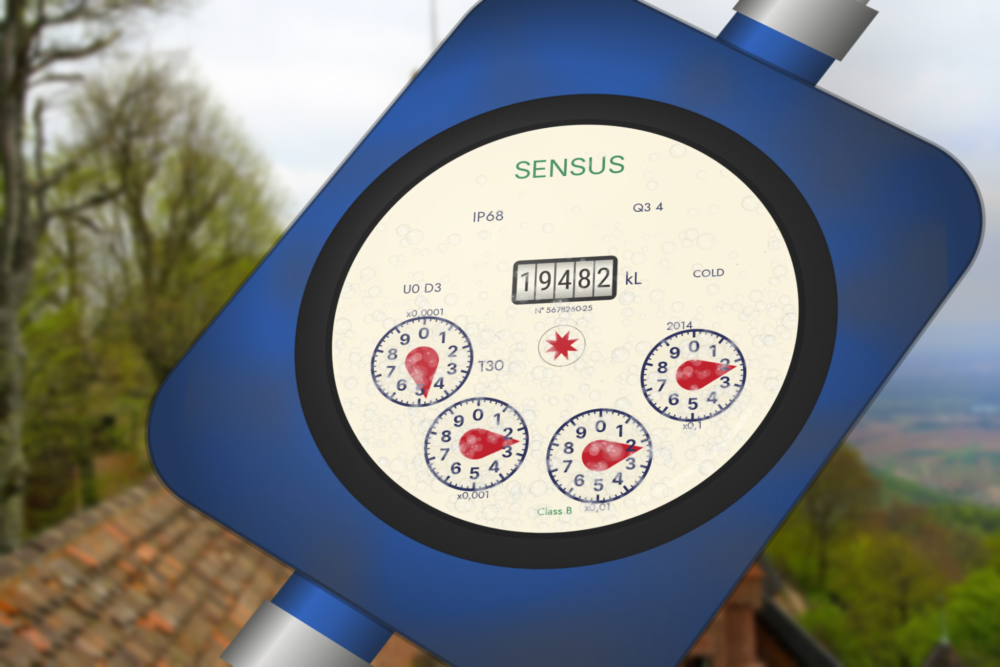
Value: kL 19482.2224
